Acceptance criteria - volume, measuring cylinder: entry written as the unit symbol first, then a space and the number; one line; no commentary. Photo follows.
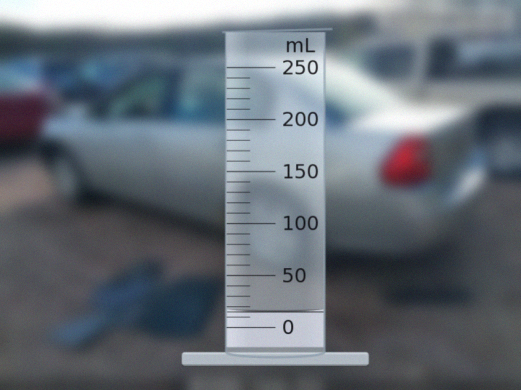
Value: mL 15
